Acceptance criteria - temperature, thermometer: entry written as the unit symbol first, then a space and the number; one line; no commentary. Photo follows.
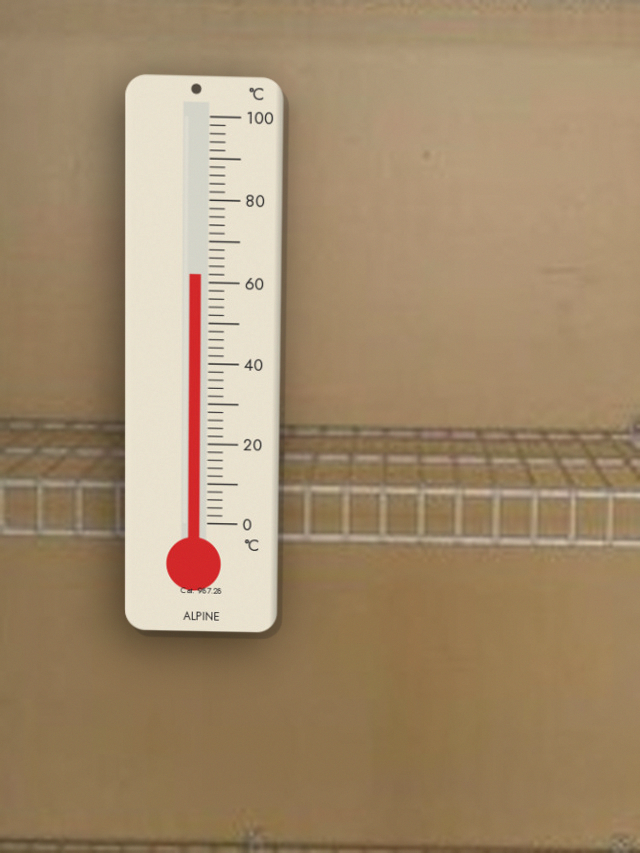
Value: °C 62
